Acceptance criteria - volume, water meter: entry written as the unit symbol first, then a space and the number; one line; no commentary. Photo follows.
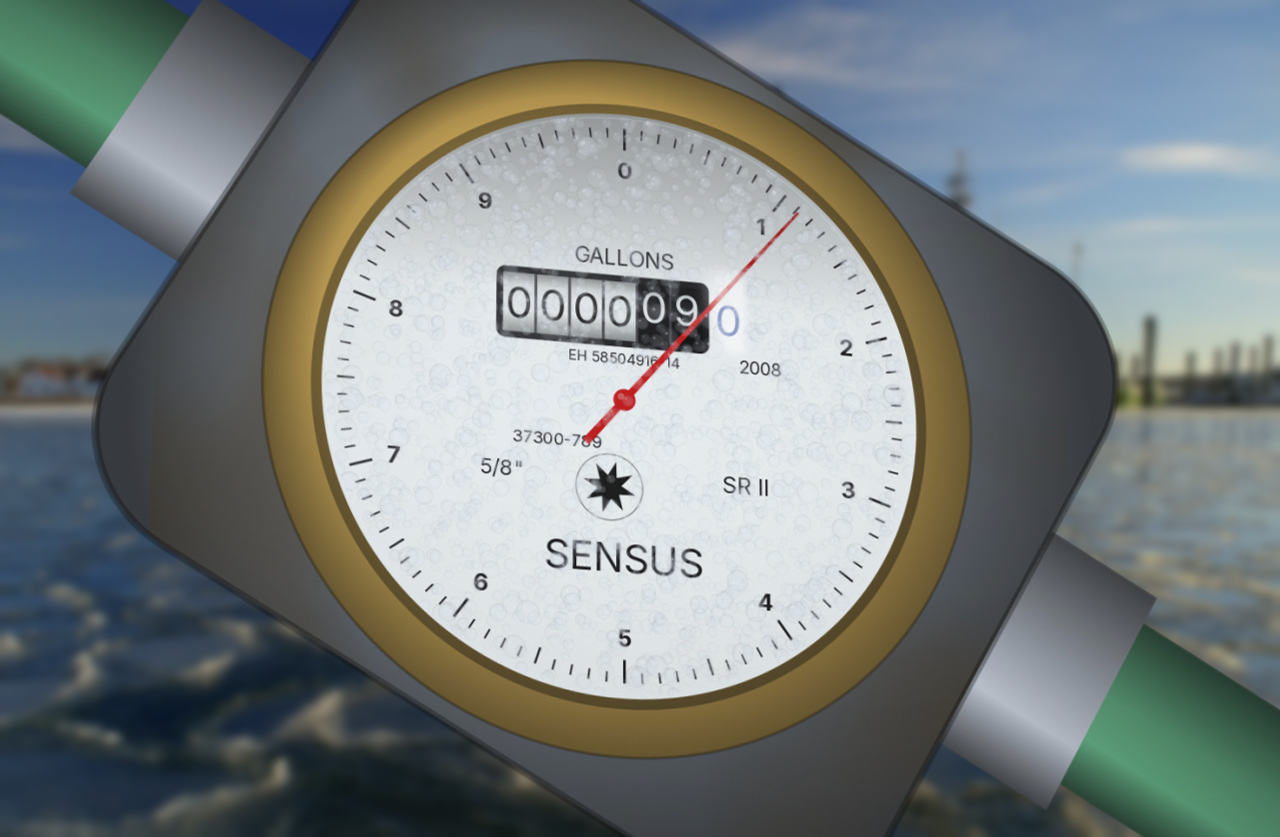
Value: gal 91.1
